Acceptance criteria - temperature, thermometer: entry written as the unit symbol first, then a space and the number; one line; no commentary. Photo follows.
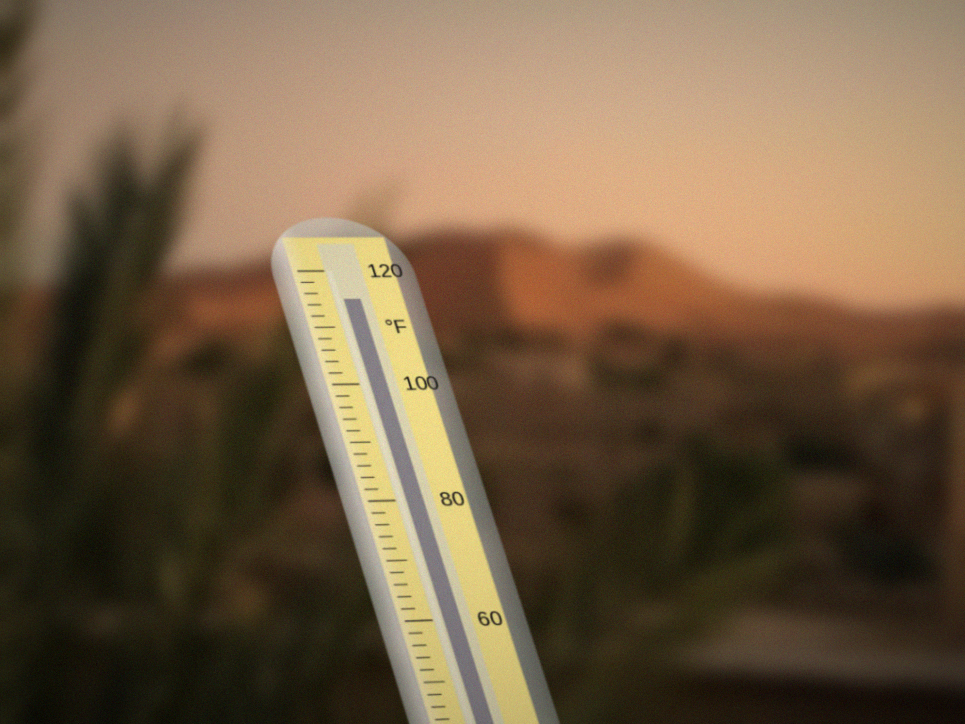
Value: °F 115
